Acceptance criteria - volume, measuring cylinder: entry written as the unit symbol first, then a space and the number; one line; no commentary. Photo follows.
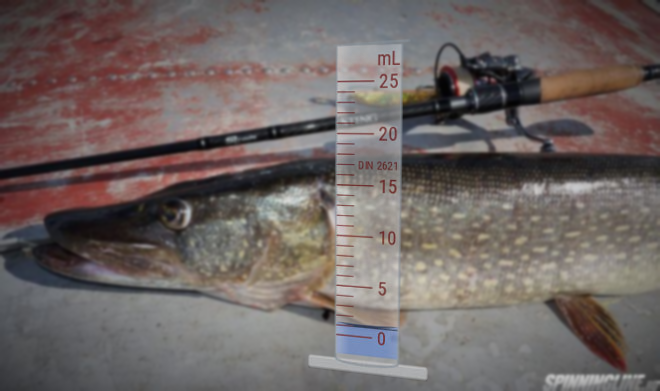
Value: mL 1
